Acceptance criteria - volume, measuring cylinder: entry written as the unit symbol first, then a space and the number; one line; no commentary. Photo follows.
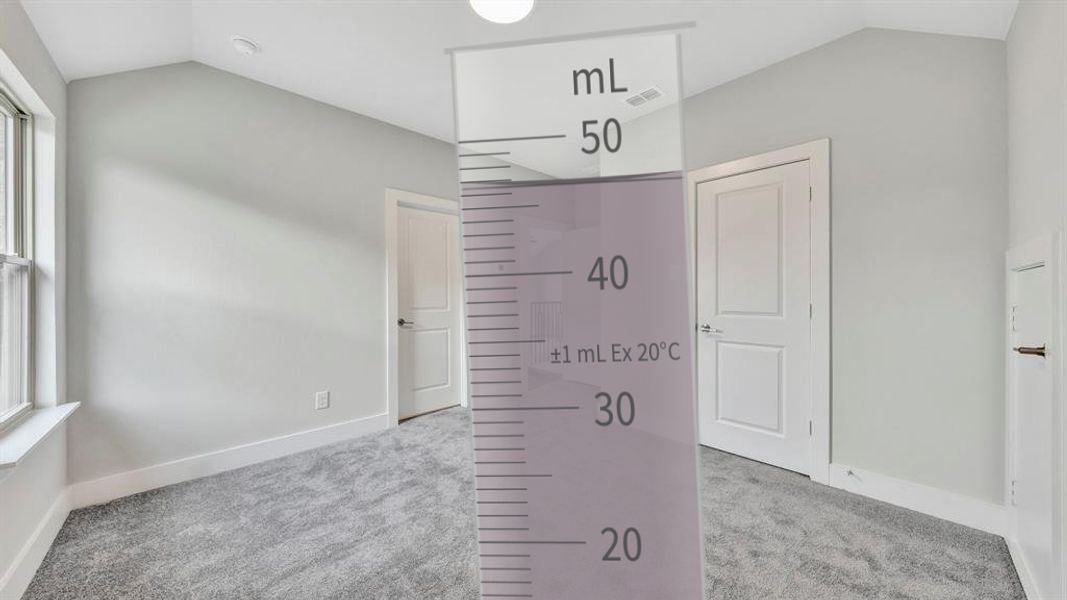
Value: mL 46.5
